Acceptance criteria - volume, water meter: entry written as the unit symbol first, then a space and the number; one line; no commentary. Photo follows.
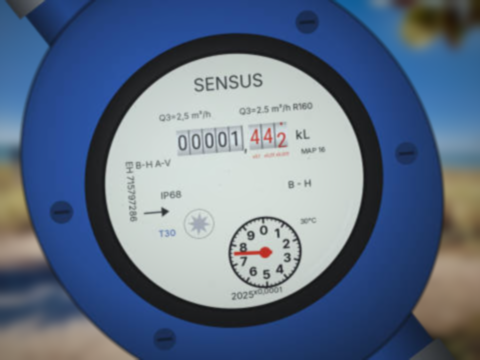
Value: kL 1.4417
